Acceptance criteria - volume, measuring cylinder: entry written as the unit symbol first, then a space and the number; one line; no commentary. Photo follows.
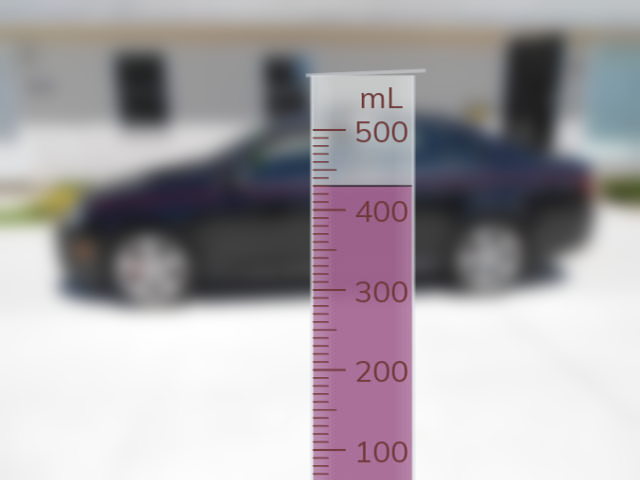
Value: mL 430
